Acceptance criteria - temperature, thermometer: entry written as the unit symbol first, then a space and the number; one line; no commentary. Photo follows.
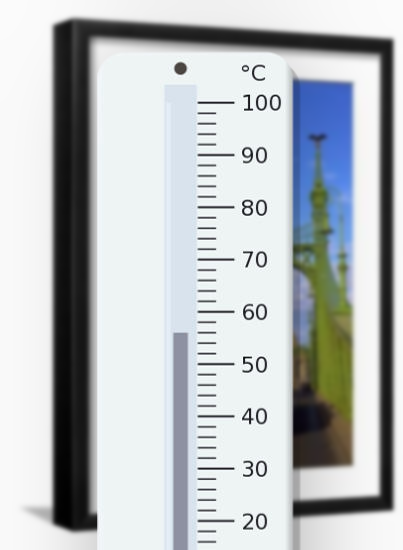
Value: °C 56
